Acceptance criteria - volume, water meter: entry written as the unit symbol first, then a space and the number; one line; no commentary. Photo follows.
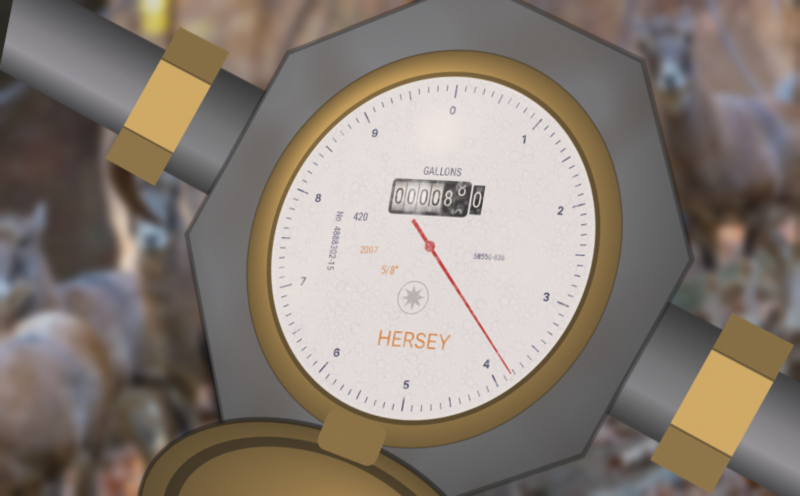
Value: gal 883.8
